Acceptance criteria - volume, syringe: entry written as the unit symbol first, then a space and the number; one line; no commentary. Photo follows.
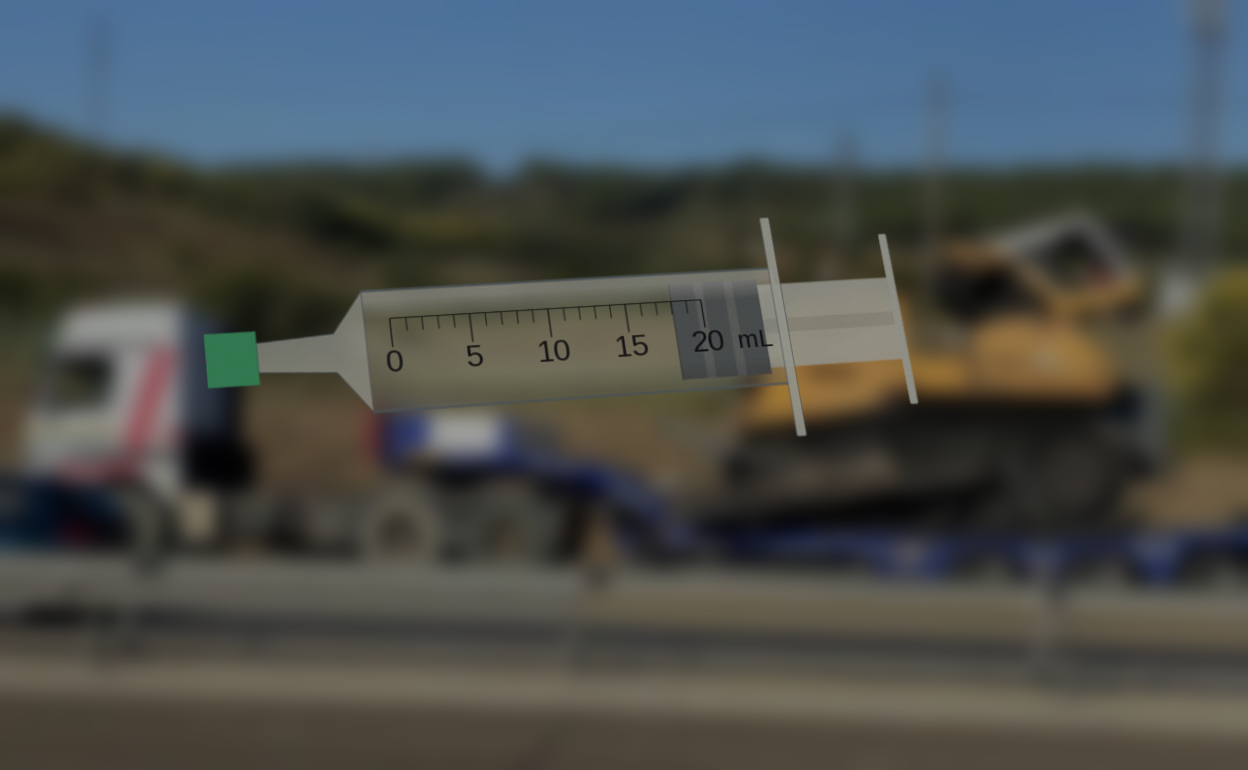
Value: mL 18
